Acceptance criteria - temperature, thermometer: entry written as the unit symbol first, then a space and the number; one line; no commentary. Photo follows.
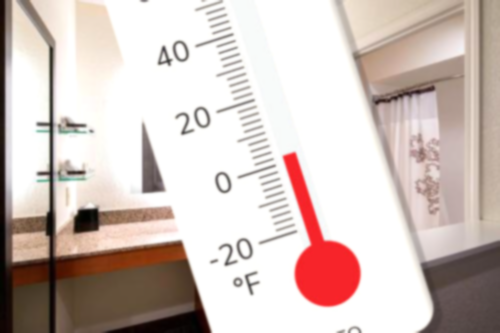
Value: °F 2
